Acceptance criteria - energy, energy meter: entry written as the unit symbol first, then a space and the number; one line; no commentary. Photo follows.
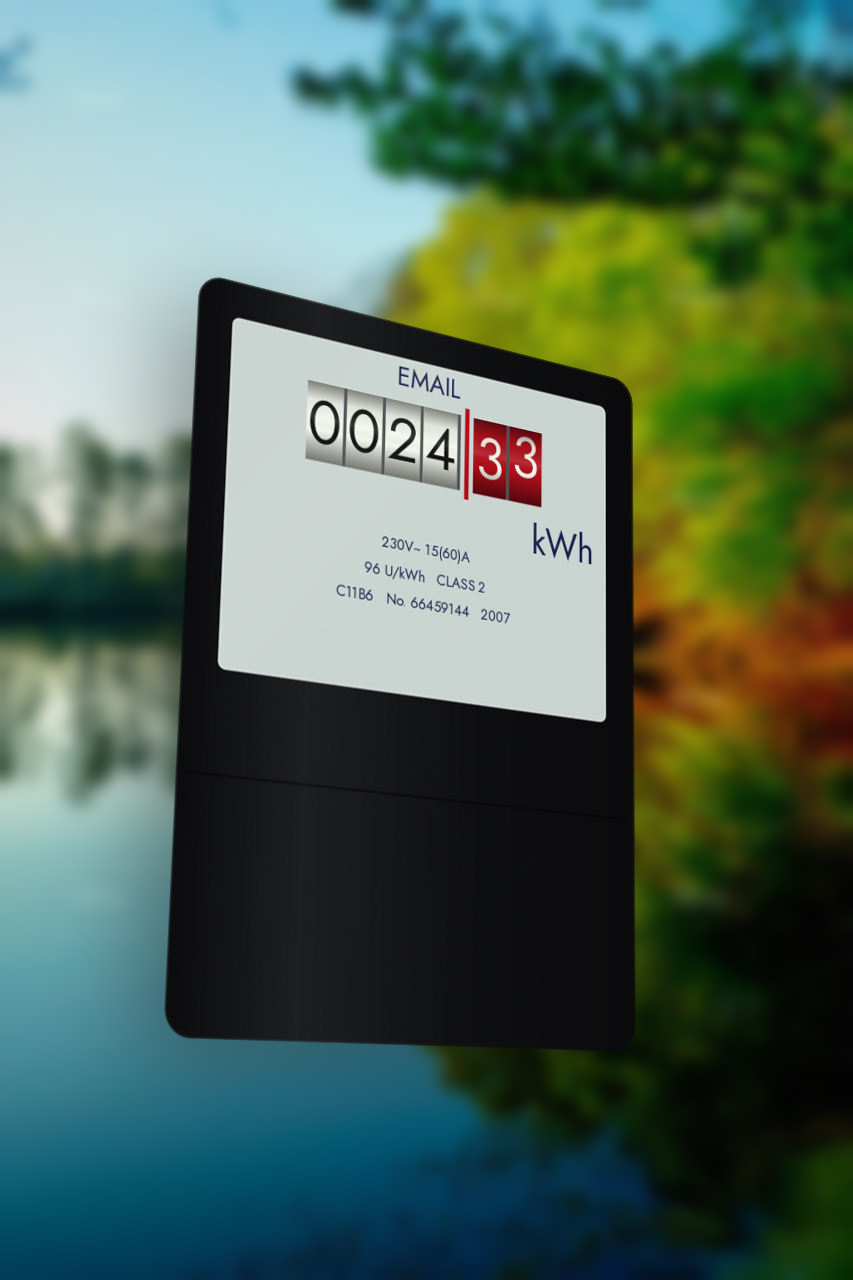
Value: kWh 24.33
